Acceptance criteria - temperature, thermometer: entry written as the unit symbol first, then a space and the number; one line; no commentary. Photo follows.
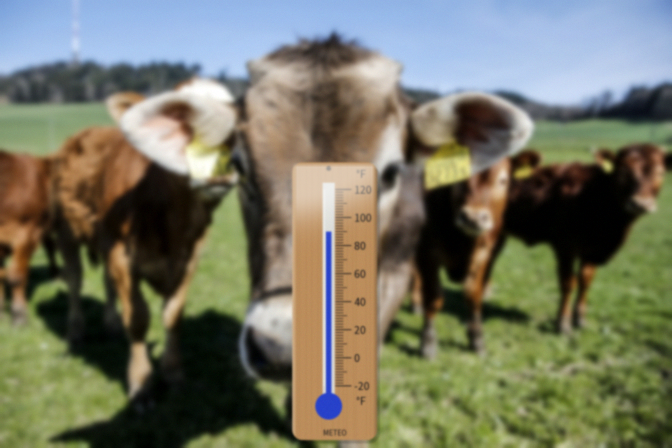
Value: °F 90
